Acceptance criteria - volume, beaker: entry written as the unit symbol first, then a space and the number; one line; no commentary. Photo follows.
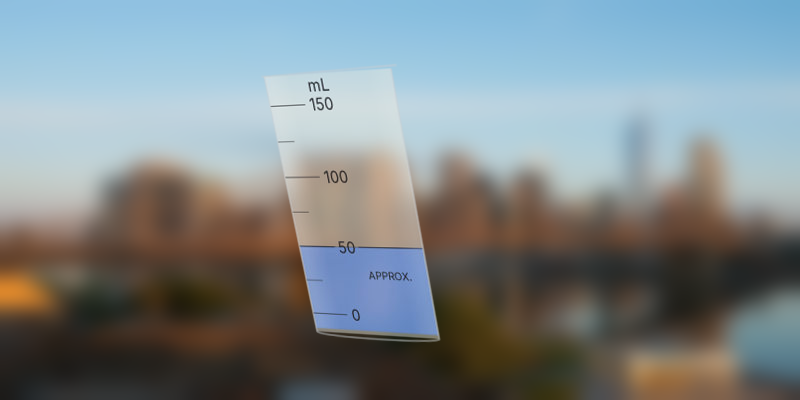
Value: mL 50
